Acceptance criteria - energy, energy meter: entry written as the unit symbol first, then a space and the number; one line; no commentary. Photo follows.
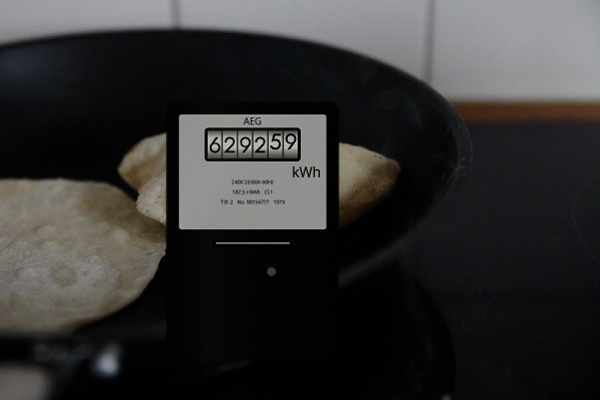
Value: kWh 629259
